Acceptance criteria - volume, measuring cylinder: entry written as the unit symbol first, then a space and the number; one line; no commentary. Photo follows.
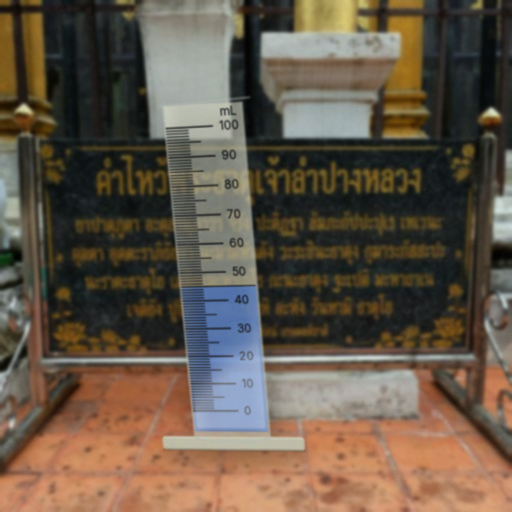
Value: mL 45
